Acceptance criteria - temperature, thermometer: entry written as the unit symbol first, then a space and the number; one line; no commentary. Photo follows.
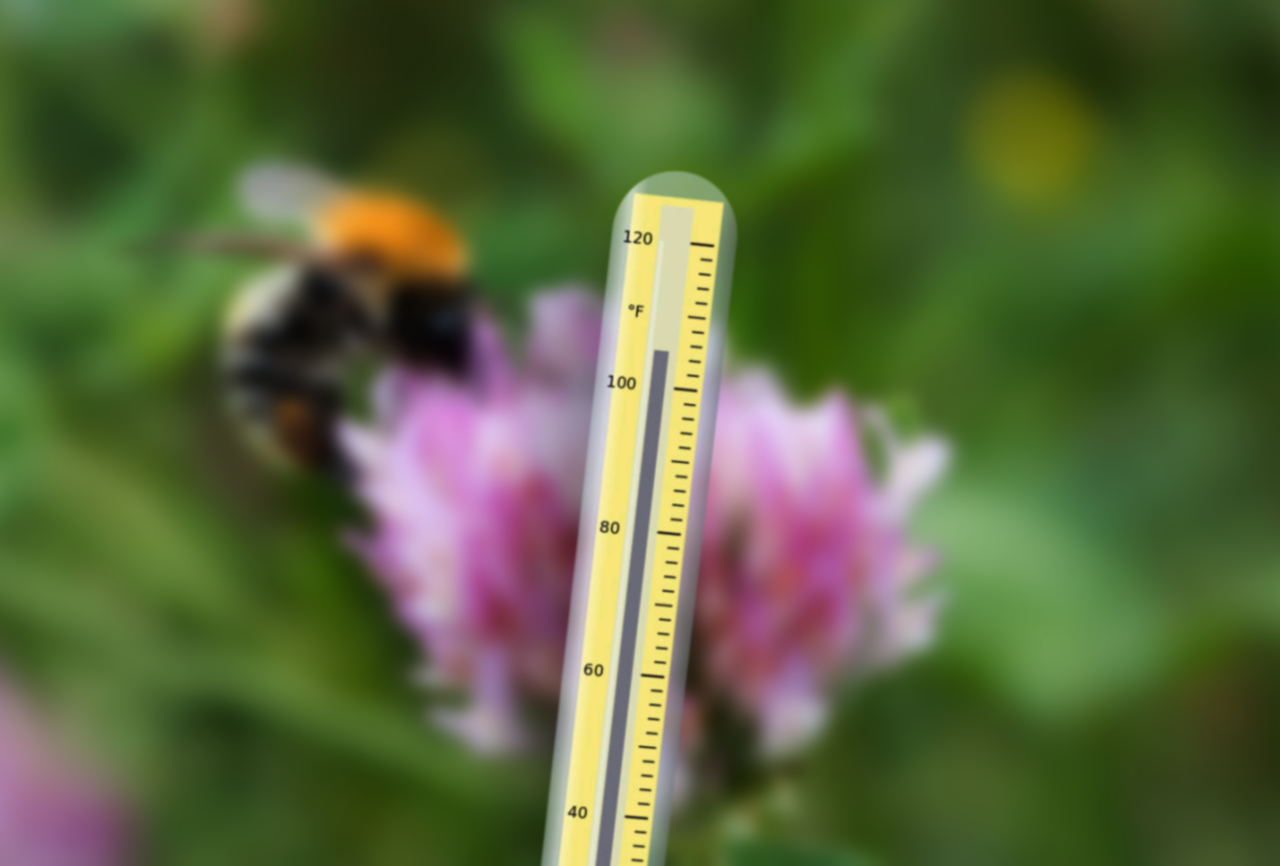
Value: °F 105
